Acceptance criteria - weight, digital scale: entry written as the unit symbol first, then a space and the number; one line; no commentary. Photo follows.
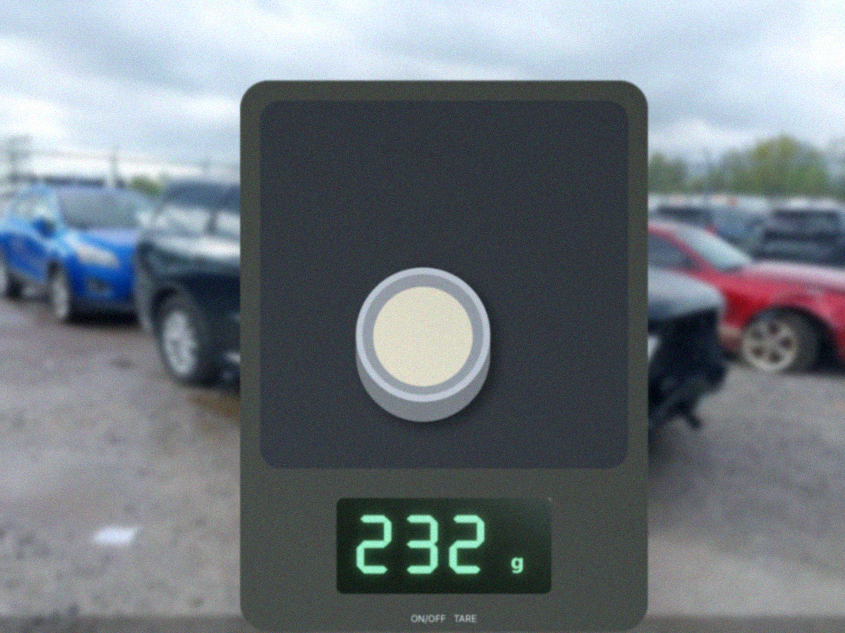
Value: g 232
